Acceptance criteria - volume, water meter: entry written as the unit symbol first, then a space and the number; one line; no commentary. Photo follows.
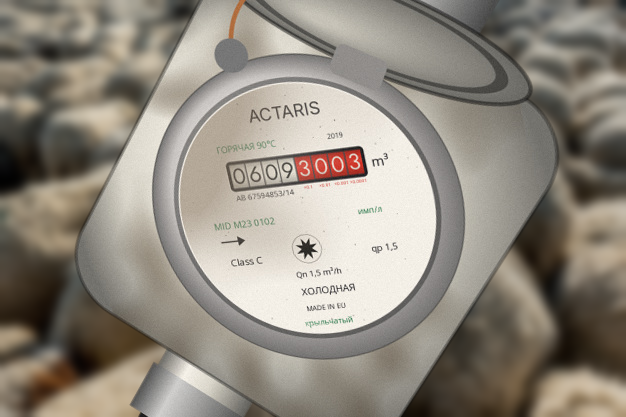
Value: m³ 609.3003
